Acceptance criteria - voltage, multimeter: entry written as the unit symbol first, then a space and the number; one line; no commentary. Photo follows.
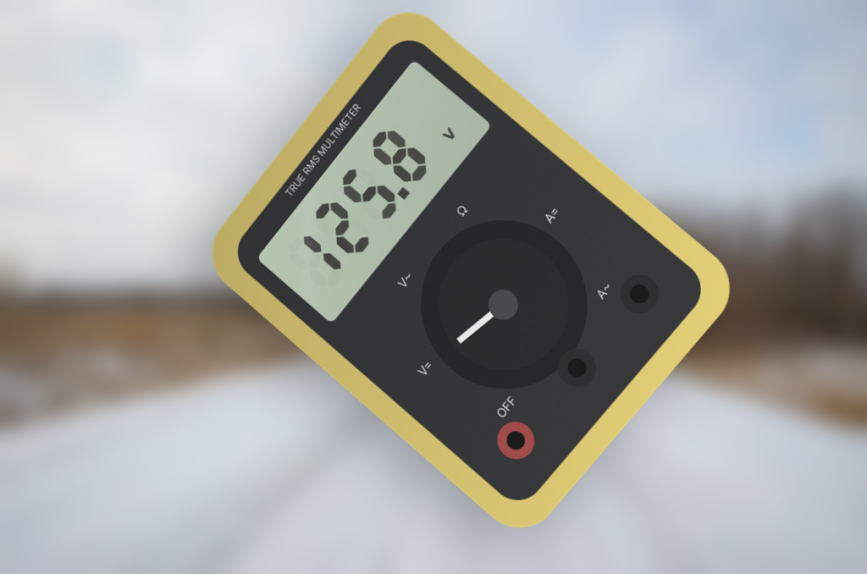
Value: V 125.8
